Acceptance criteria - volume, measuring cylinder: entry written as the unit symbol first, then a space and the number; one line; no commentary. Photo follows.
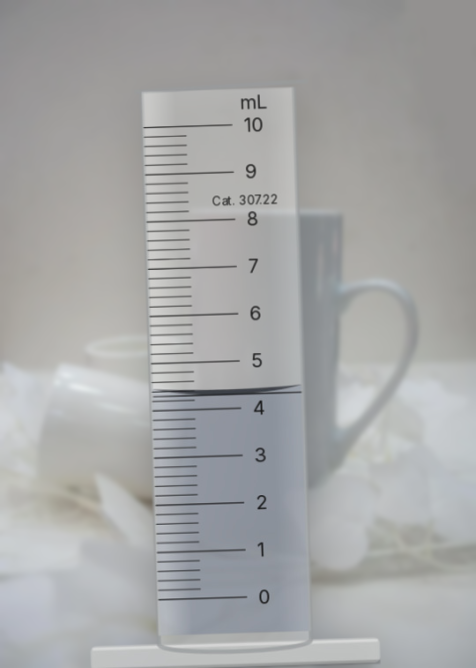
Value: mL 4.3
